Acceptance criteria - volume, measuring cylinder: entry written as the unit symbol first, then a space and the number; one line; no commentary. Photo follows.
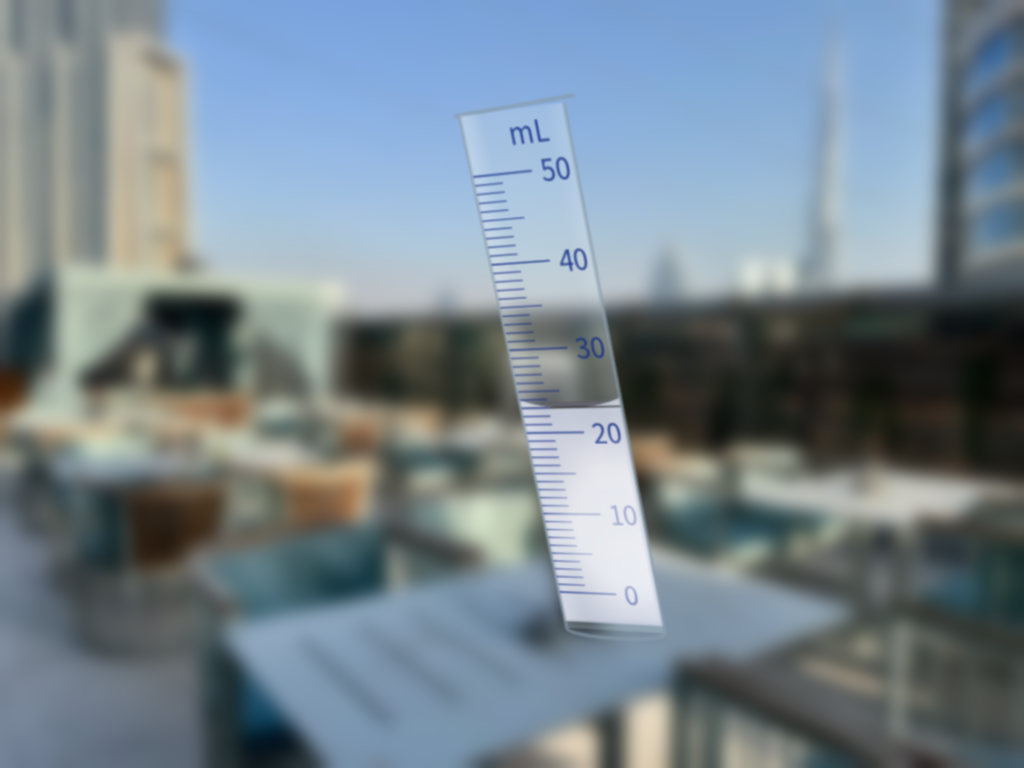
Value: mL 23
